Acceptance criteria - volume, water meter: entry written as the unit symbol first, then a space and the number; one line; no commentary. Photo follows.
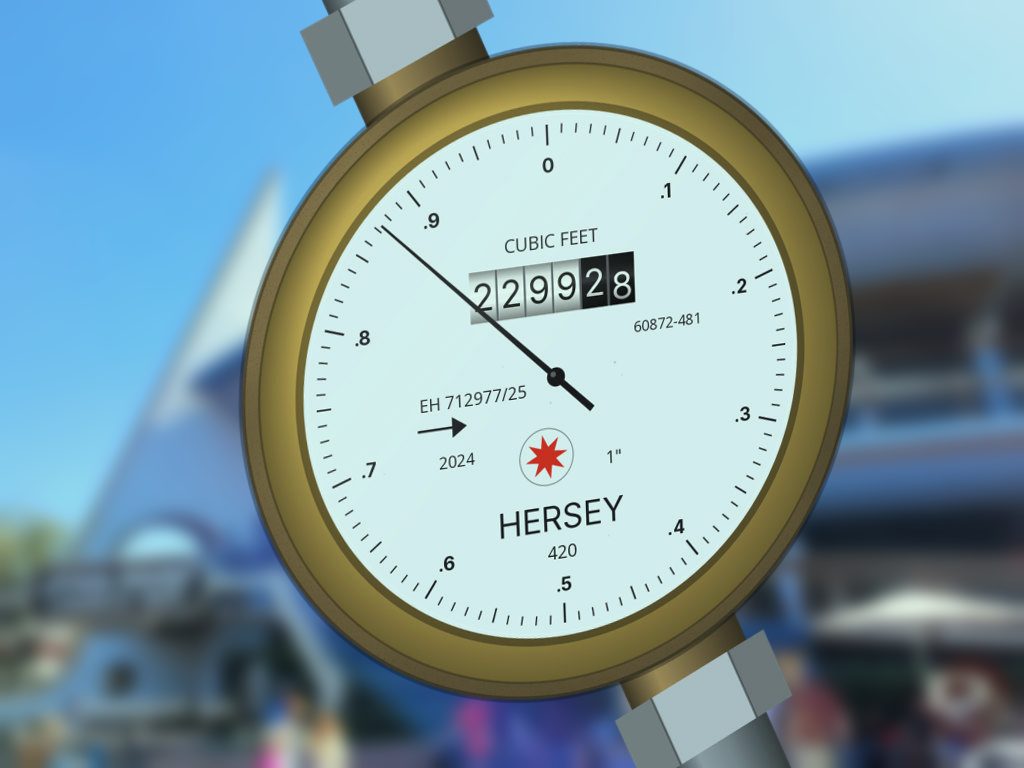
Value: ft³ 229927.87
